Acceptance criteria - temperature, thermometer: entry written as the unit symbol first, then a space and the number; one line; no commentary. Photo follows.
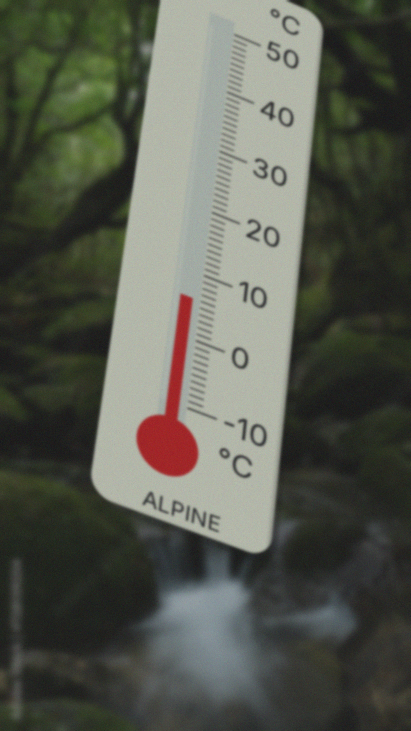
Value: °C 6
